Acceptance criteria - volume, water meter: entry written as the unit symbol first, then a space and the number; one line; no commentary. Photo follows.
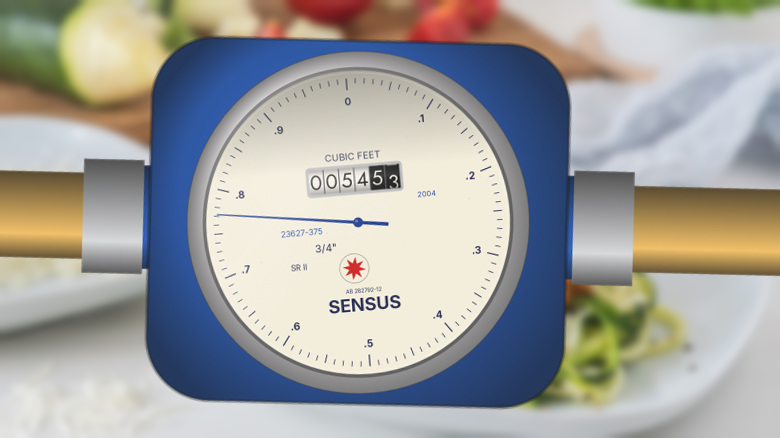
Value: ft³ 5452.77
